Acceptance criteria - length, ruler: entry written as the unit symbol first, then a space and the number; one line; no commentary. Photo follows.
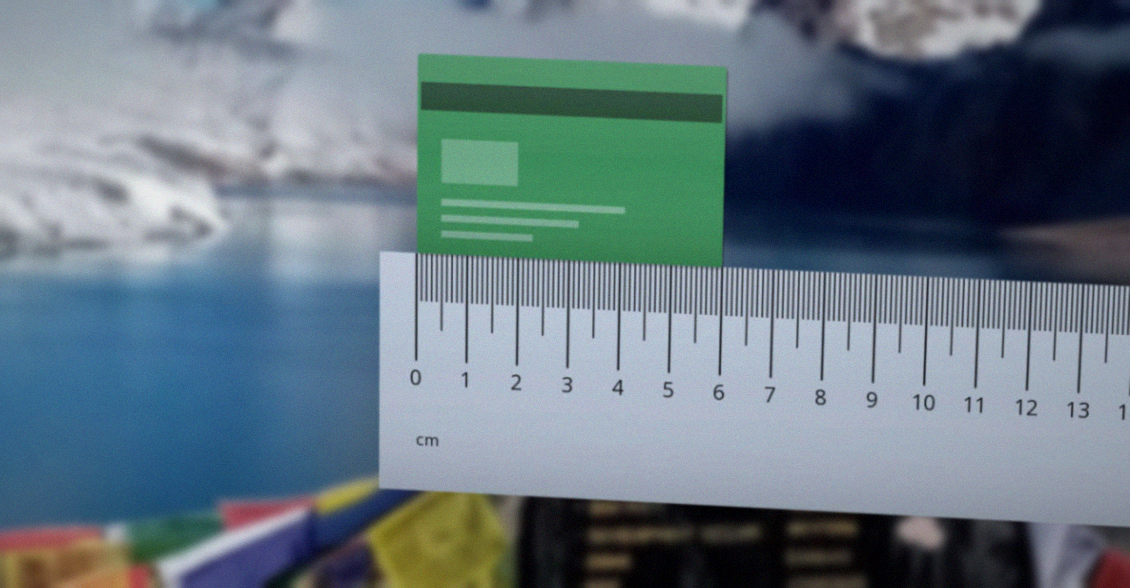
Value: cm 6
